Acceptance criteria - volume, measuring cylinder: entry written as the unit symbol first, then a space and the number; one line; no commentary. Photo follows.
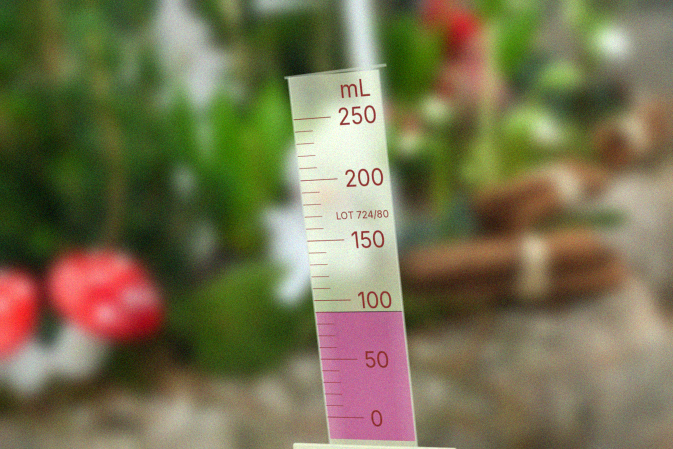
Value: mL 90
